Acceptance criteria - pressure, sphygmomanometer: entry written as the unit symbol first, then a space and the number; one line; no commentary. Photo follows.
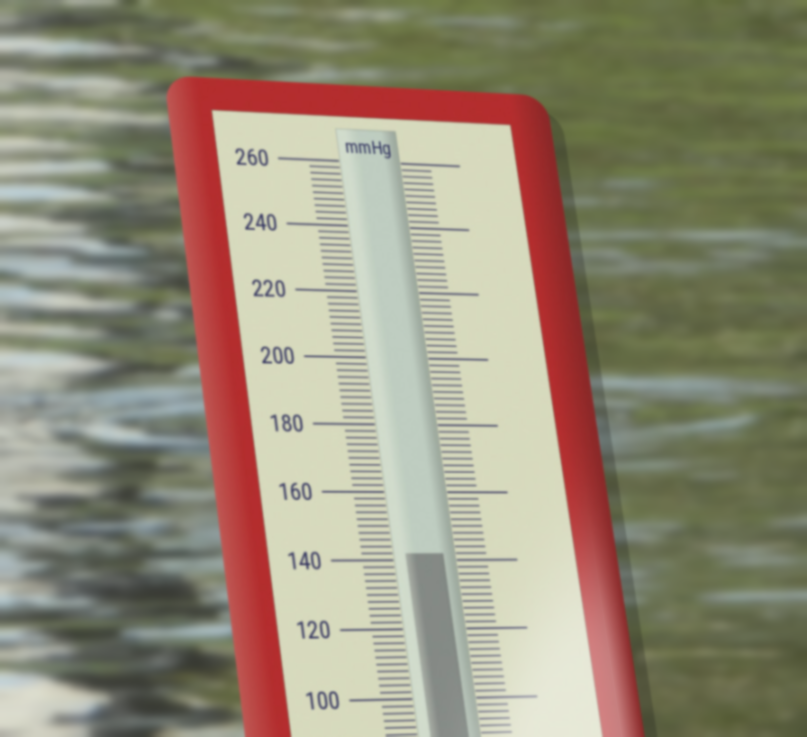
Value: mmHg 142
